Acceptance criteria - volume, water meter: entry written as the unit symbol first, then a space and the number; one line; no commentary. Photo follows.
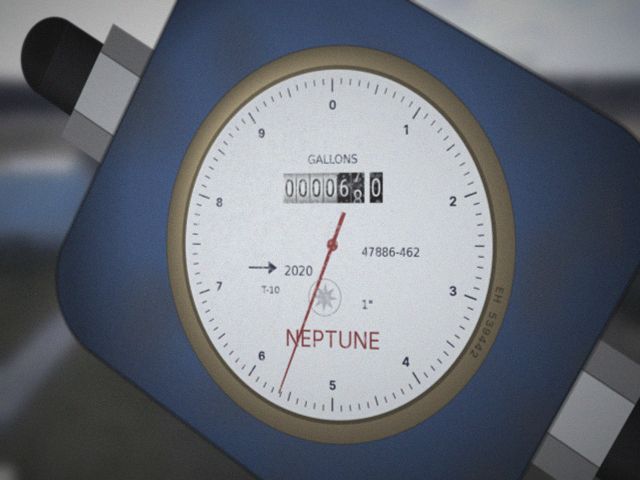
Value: gal 675.6
